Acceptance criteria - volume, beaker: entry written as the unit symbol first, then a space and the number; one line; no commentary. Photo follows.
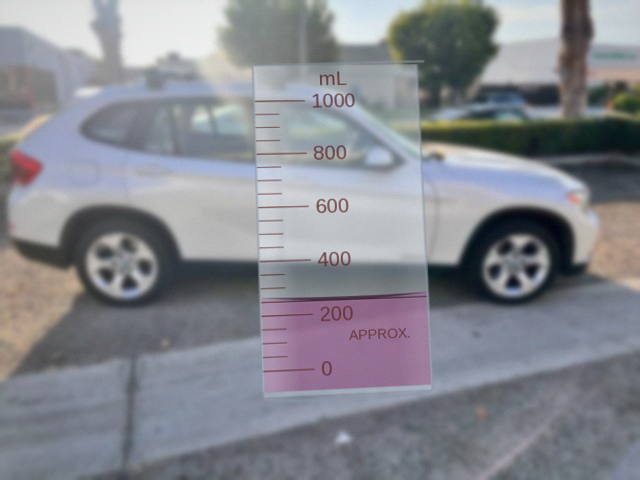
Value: mL 250
